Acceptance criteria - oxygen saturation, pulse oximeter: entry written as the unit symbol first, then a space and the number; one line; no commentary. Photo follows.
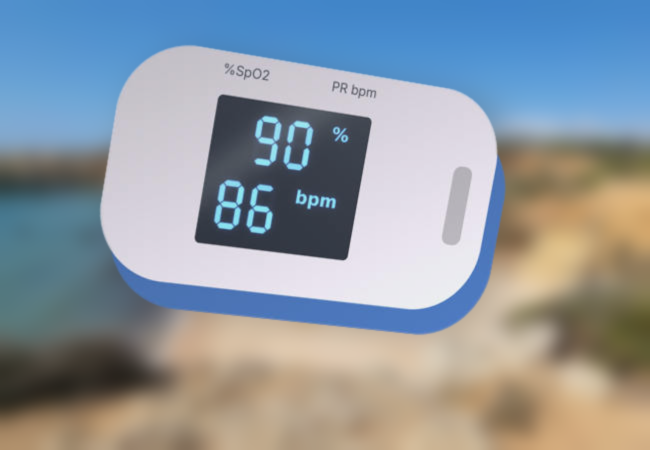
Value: % 90
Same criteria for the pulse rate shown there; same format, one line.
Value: bpm 86
